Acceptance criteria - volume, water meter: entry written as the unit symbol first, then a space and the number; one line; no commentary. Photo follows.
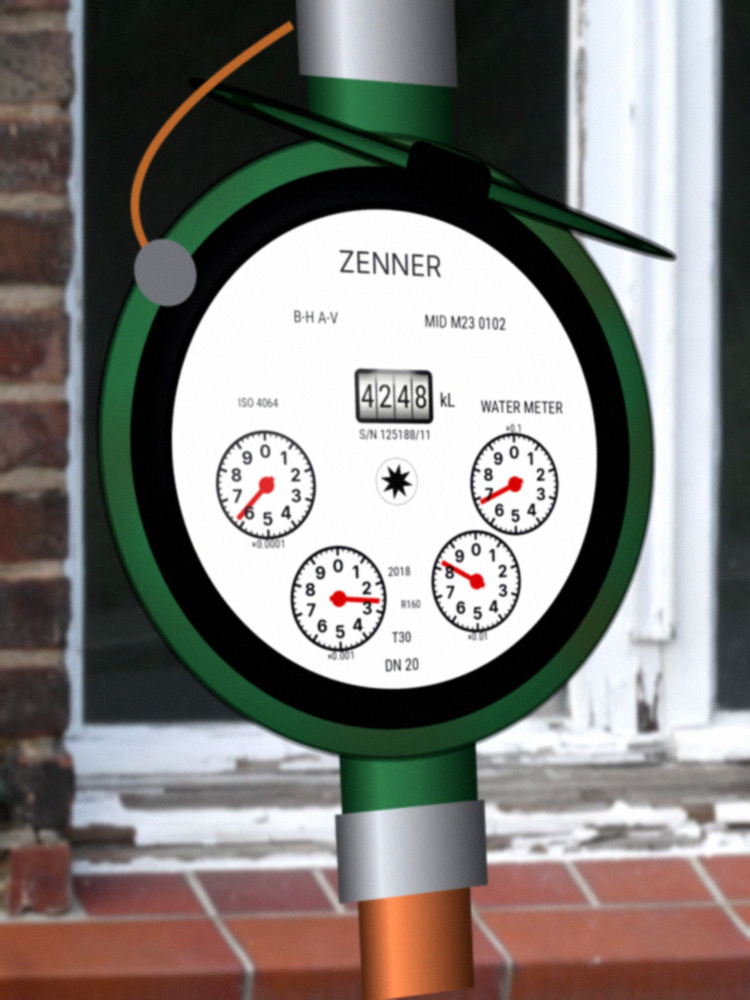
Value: kL 4248.6826
